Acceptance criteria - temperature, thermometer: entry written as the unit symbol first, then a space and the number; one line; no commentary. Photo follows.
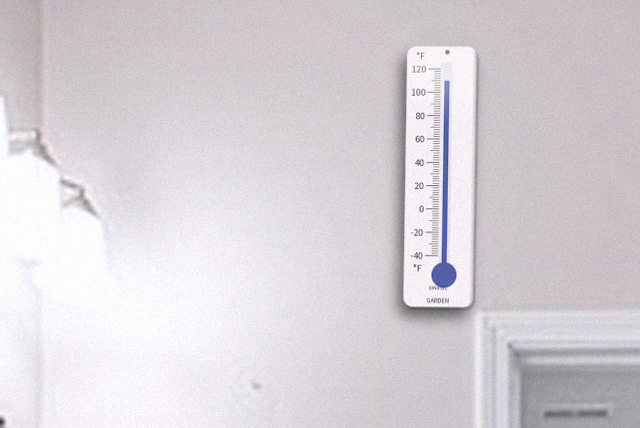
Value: °F 110
